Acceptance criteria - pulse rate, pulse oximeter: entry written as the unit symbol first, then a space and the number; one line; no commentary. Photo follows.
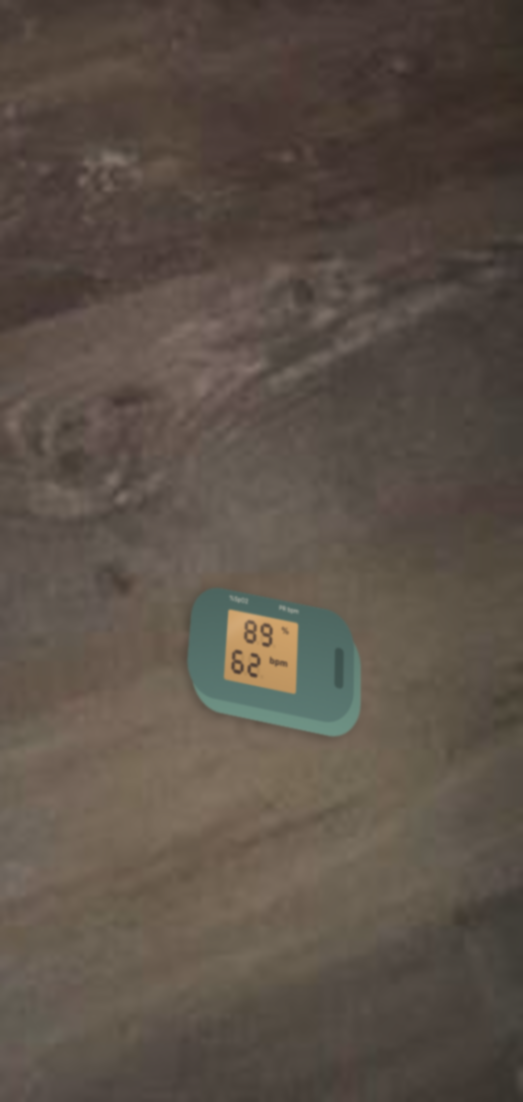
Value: bpm 62
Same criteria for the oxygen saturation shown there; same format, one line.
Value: % 89
